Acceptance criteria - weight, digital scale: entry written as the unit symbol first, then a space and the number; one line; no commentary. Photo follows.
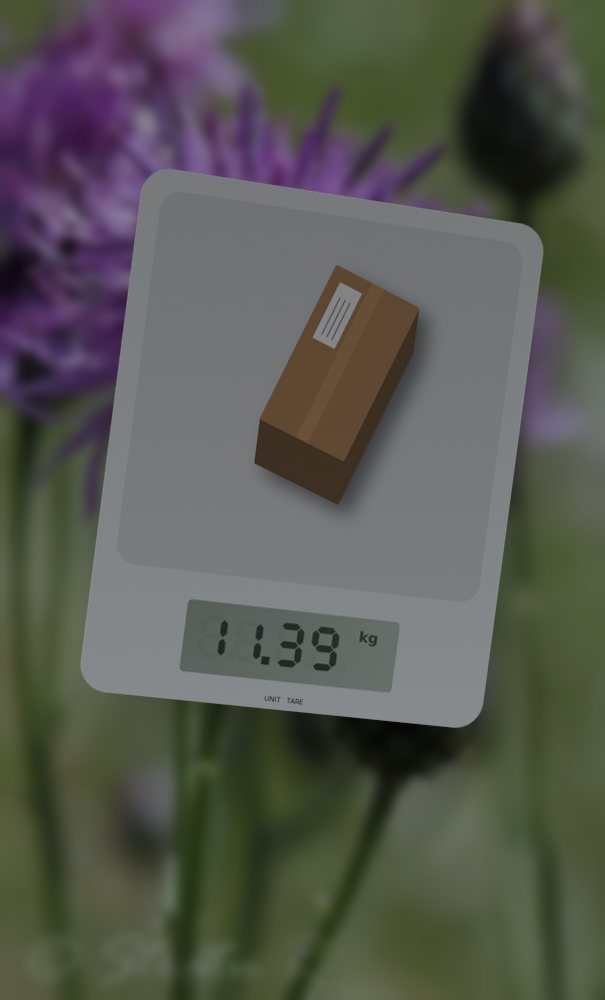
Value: kg 11.39
